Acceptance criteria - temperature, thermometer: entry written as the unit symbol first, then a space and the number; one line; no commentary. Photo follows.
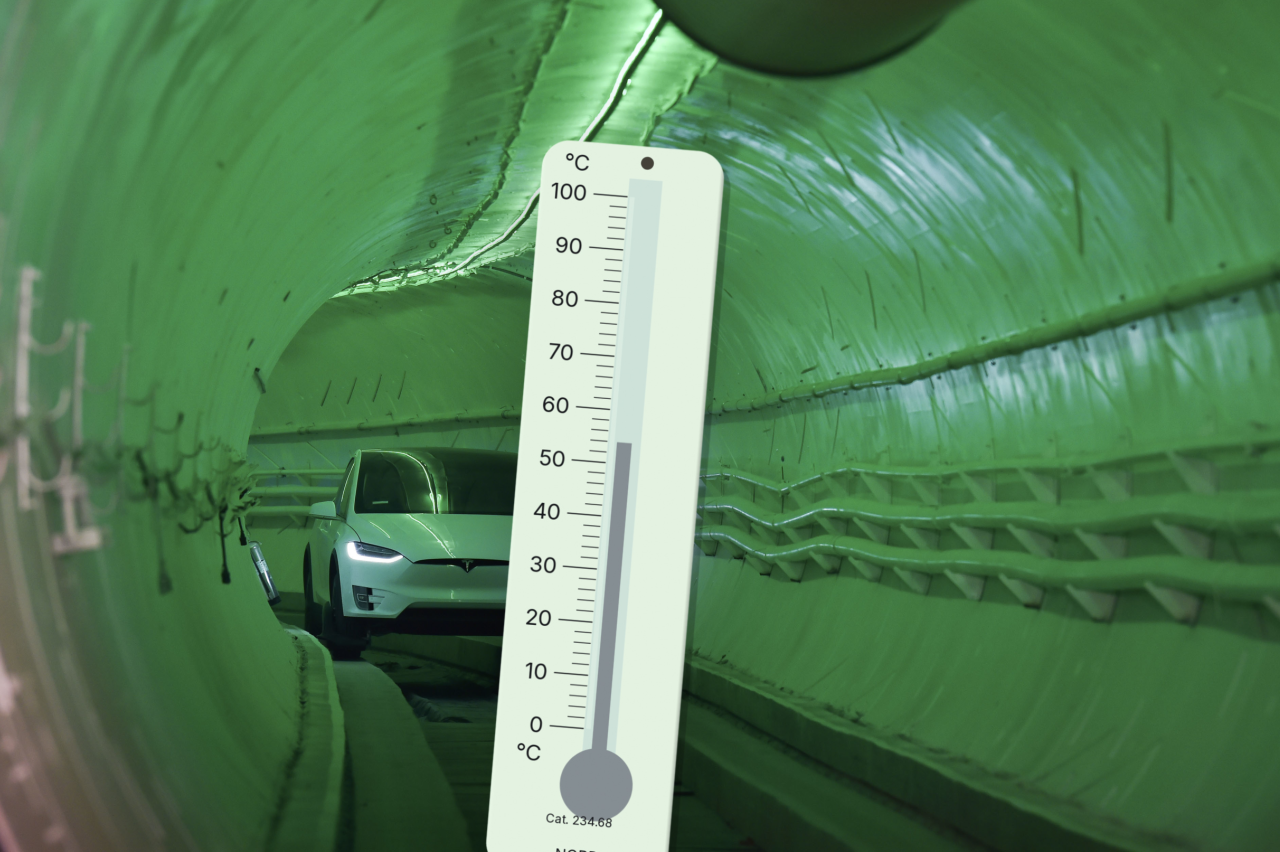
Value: °C 54
